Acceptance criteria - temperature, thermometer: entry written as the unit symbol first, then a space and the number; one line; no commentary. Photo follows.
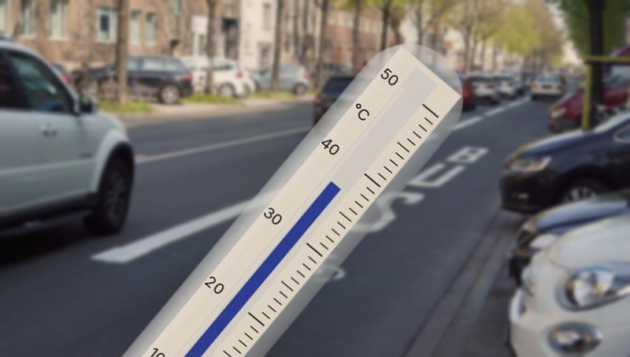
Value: °C 37
